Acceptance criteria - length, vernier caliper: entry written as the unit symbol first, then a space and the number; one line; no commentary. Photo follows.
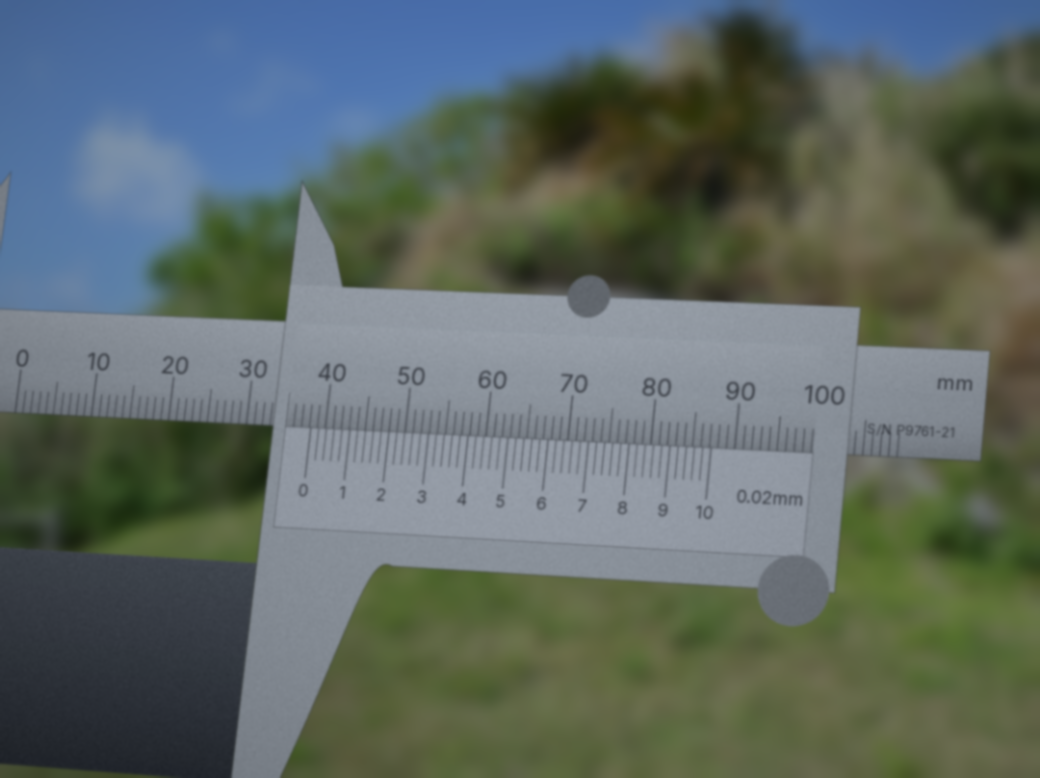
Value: mm 38.2
